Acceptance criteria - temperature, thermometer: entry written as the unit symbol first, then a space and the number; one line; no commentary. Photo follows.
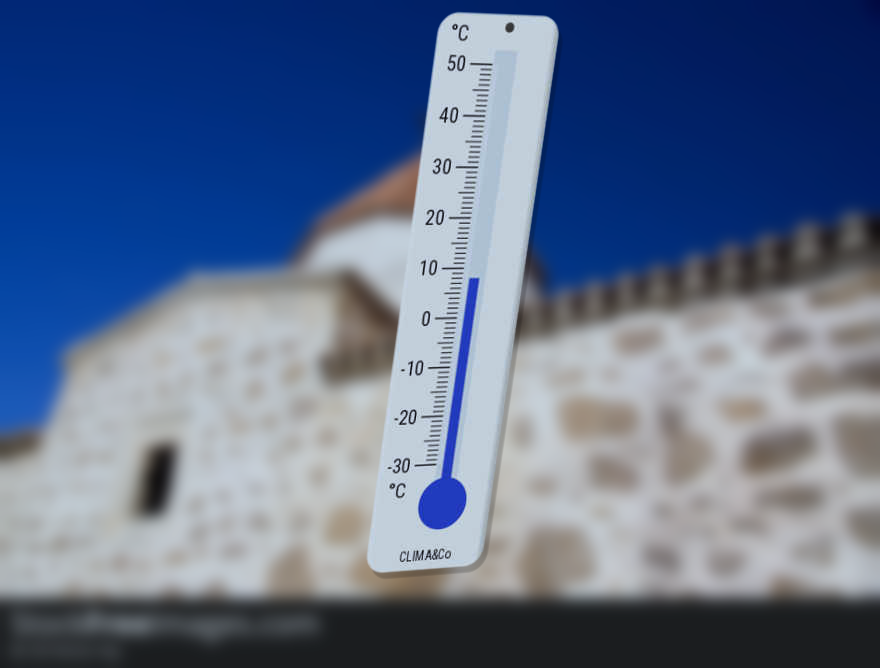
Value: °C 8
